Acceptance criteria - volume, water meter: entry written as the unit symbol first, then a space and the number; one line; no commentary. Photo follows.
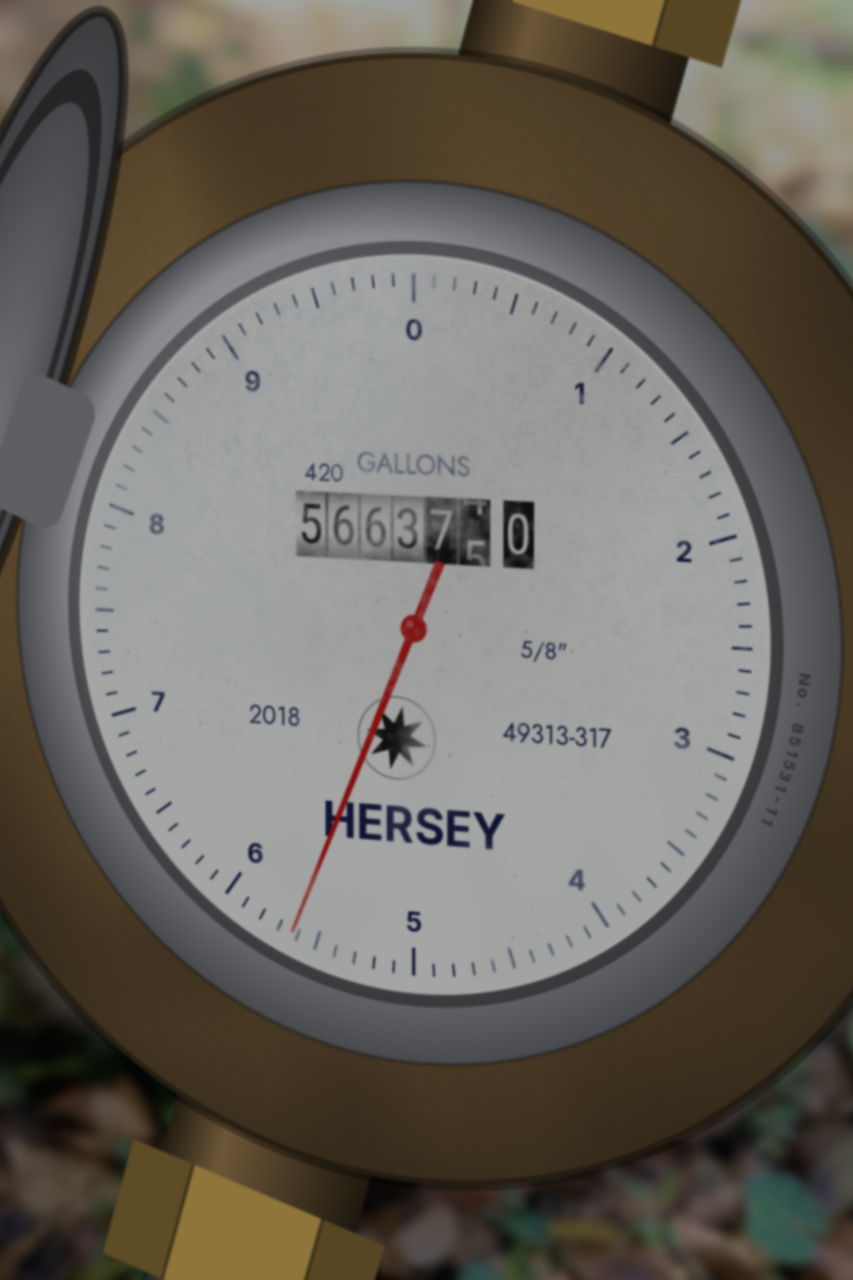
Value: gal 5663745.6
